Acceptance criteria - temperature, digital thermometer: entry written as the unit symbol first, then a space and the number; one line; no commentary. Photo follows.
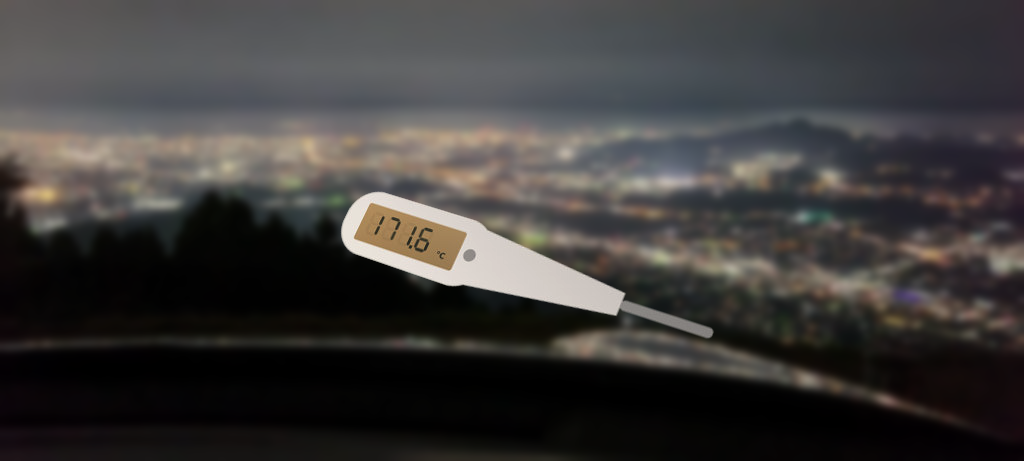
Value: °C 171.6
